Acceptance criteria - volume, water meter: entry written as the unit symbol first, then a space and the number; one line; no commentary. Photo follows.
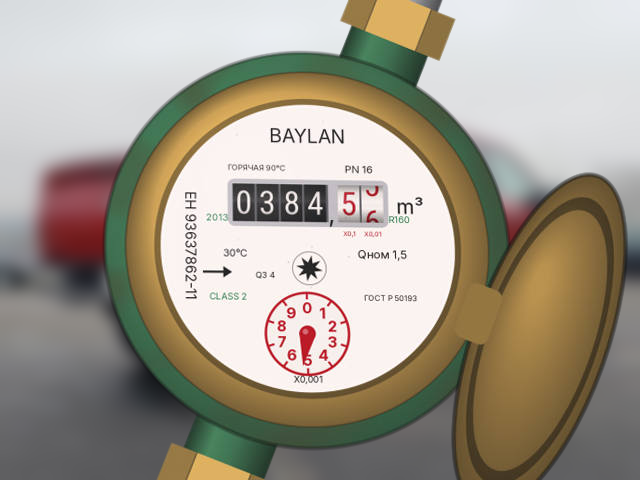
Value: m³ 384.555
